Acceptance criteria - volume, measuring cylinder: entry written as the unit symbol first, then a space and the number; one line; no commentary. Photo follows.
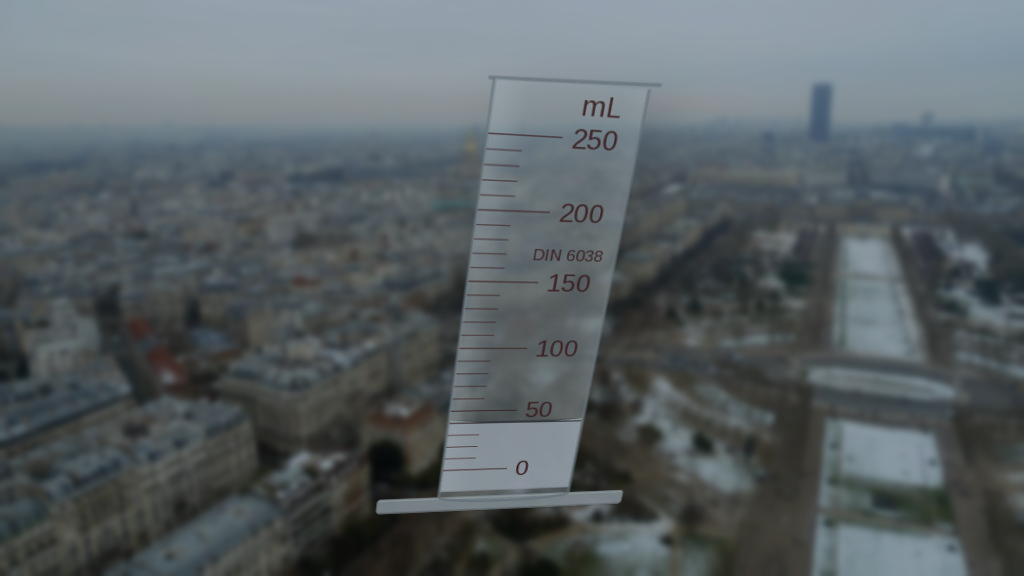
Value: mL 40
